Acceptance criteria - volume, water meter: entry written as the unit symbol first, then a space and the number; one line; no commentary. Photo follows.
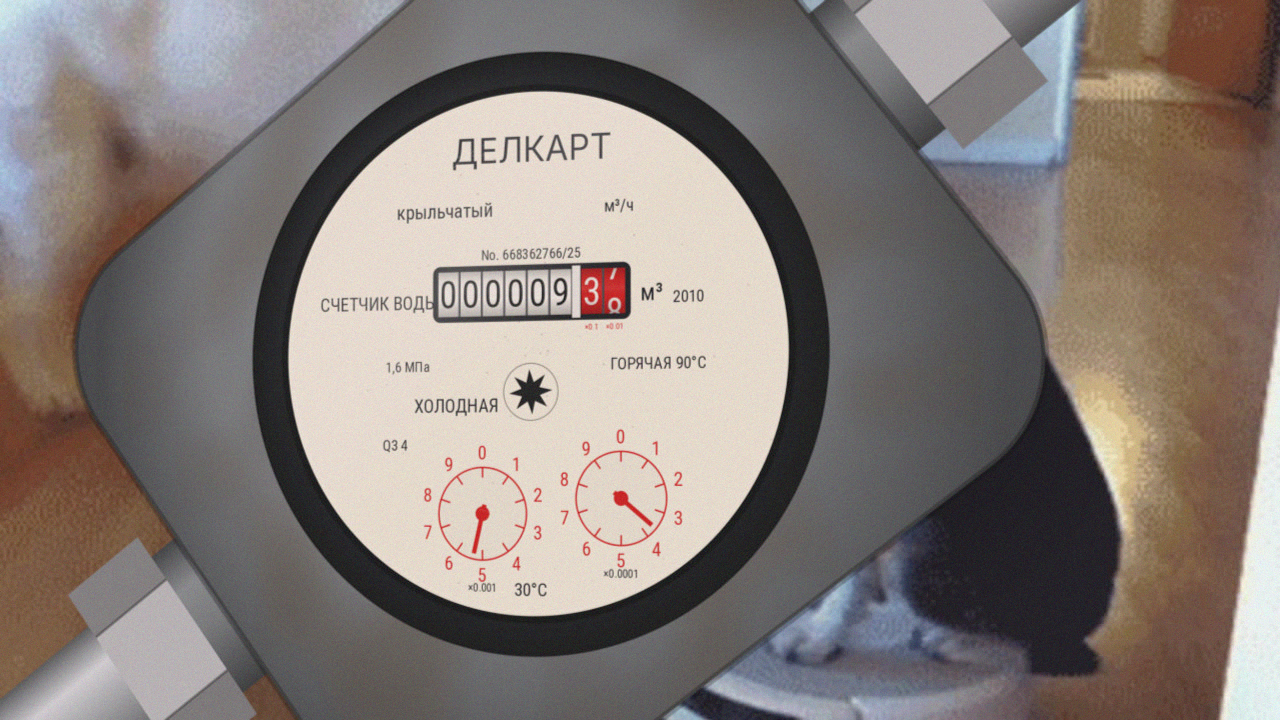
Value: m³ 9.3753
